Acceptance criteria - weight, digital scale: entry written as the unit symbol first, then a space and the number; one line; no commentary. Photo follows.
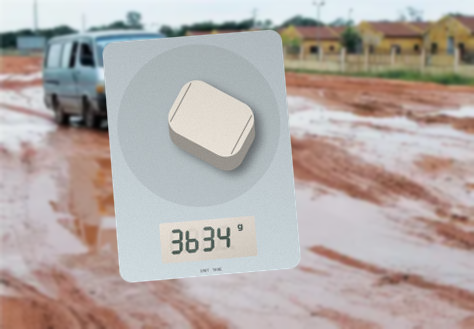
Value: g 3634
